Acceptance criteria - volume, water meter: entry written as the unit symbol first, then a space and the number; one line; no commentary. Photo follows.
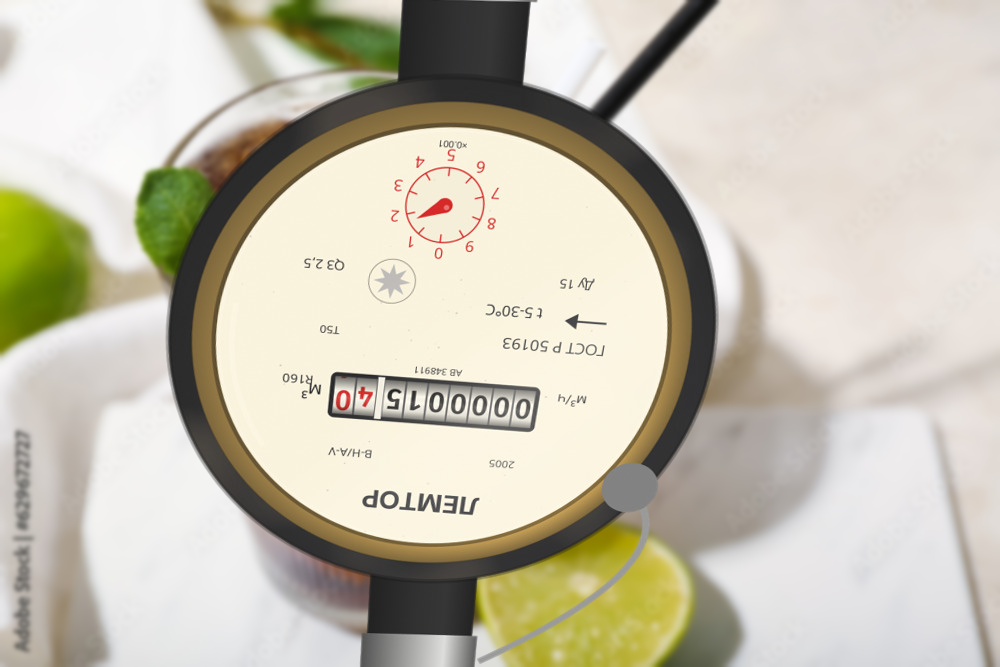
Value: m³ 15.401
